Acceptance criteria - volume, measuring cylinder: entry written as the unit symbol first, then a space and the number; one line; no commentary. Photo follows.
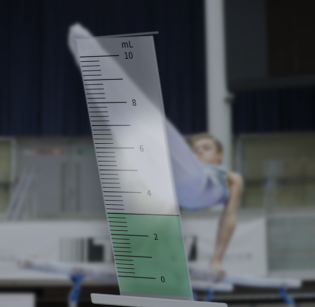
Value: mL 3
